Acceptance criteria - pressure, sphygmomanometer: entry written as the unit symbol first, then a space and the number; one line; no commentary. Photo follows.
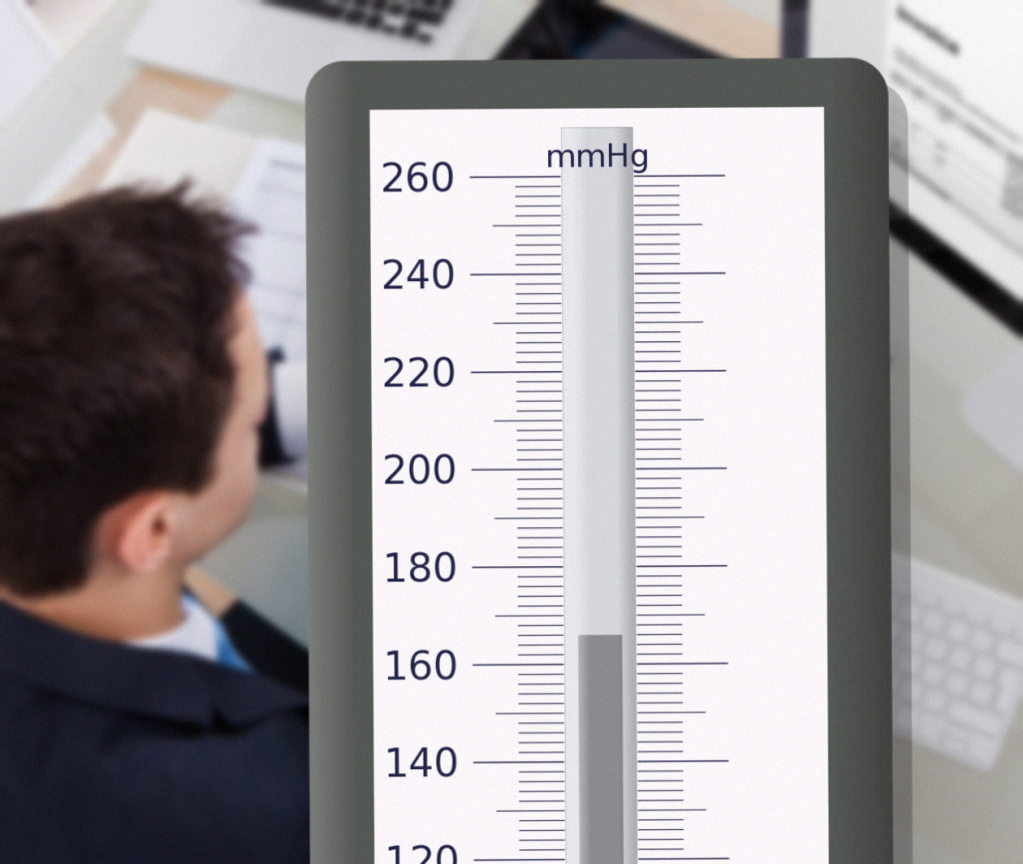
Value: mmHg 166
